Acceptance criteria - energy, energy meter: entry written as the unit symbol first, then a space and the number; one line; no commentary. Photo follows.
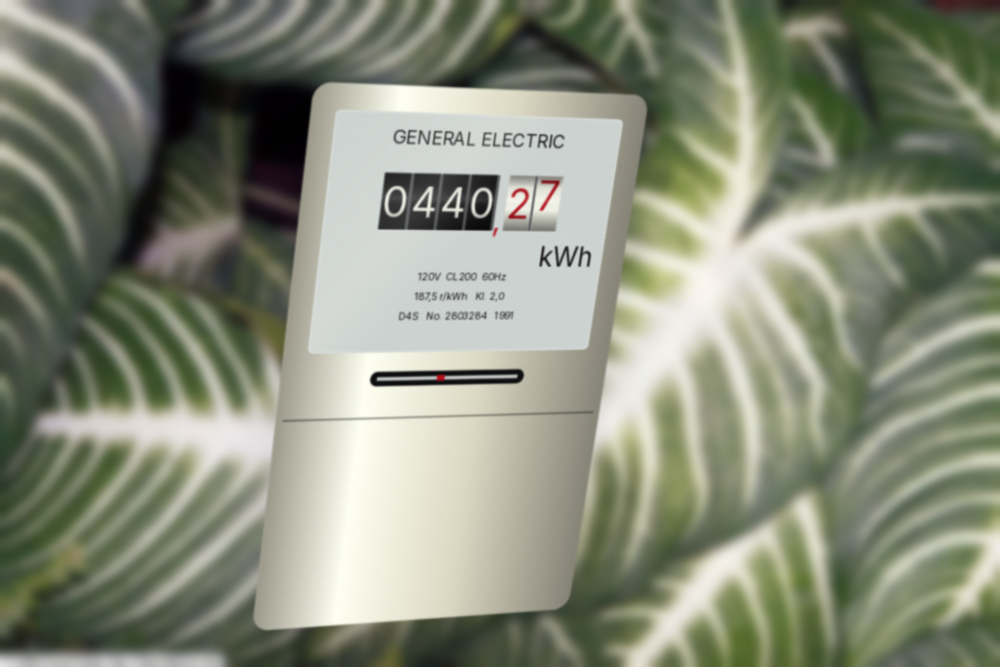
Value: kWh 440.27
